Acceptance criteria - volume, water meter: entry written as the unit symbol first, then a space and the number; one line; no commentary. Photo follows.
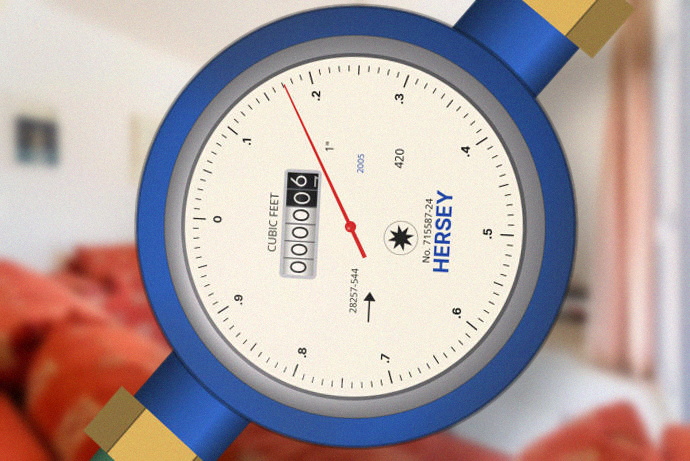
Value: ft³ 6.17
